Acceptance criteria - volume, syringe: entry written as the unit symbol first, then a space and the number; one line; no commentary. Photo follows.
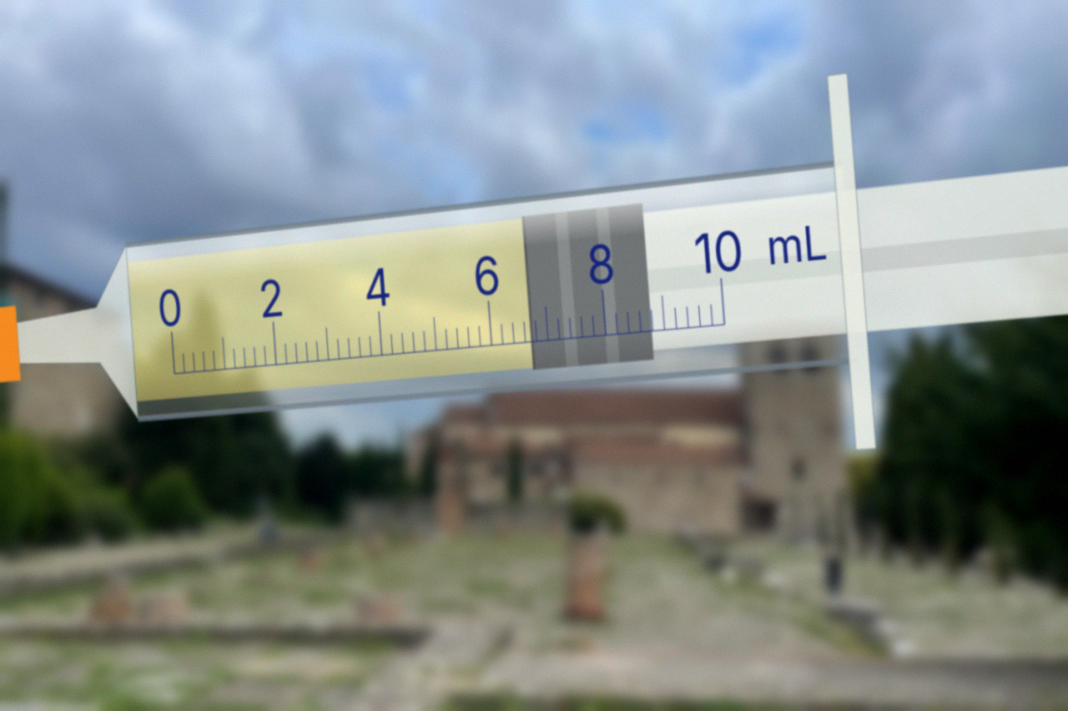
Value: mL 6.7
